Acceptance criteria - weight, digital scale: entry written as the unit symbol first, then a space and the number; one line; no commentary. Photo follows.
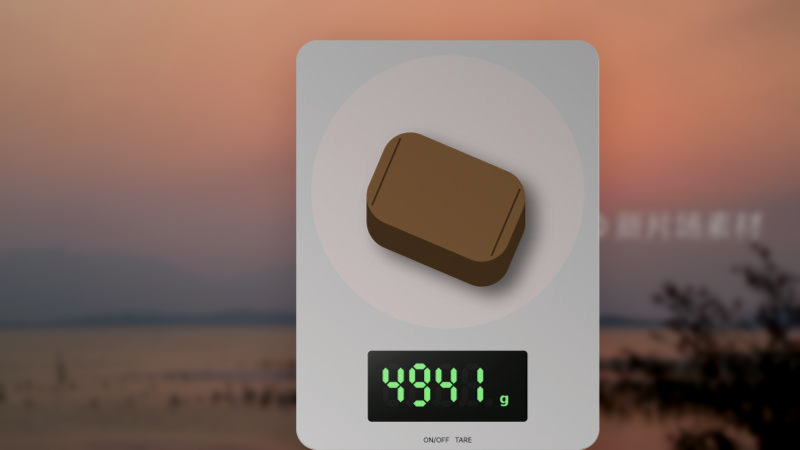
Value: g 4941
